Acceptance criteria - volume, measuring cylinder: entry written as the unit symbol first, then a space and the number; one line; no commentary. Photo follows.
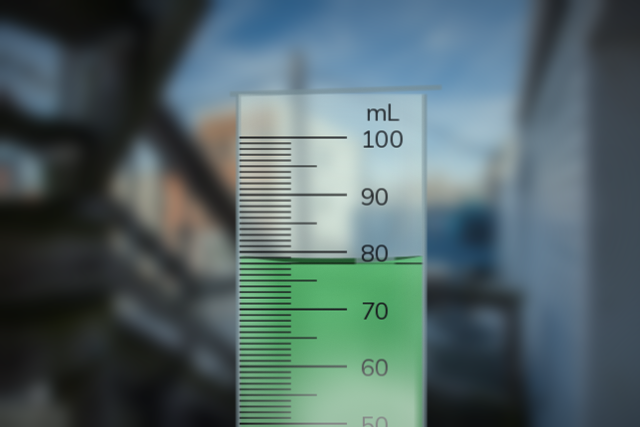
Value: mL 78
